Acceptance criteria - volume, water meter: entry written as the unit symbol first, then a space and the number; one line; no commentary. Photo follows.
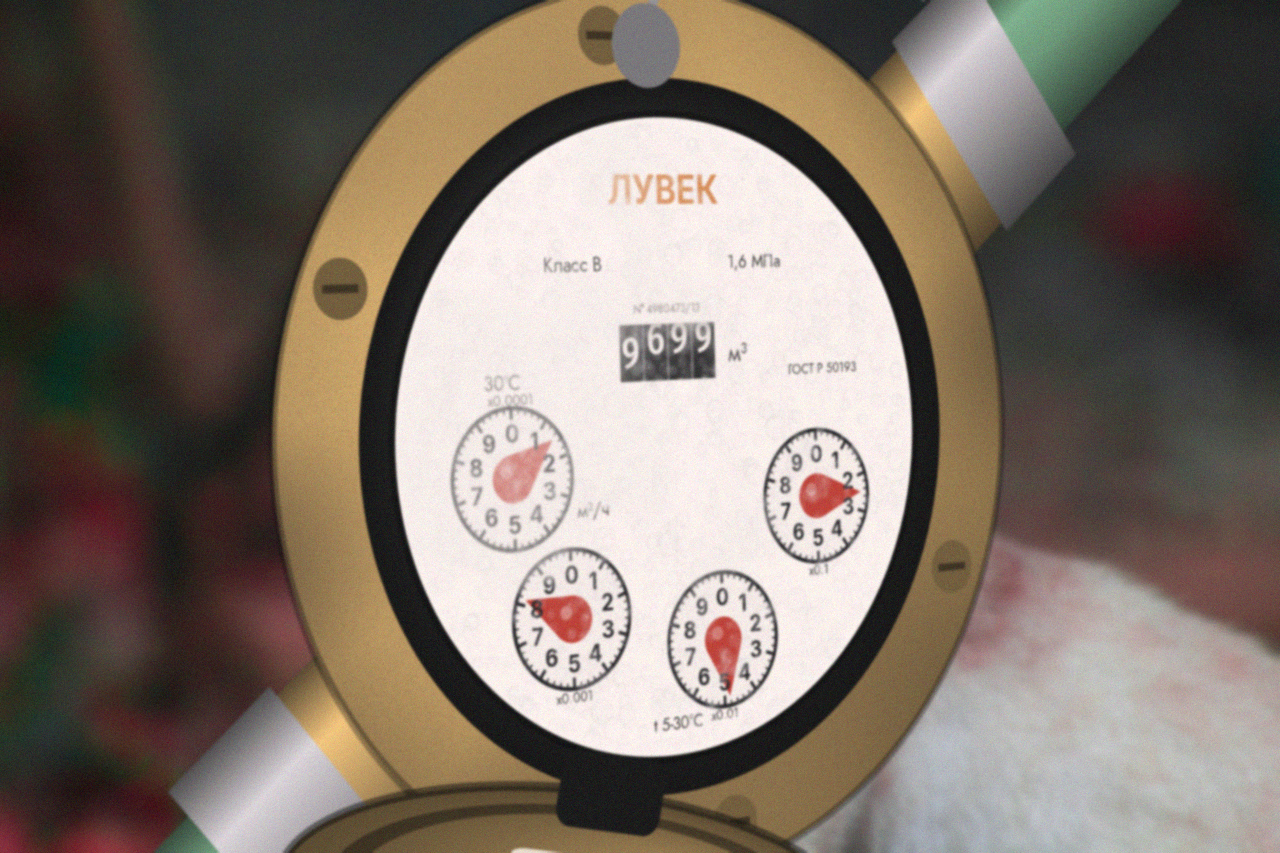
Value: m³ 9699.2481
